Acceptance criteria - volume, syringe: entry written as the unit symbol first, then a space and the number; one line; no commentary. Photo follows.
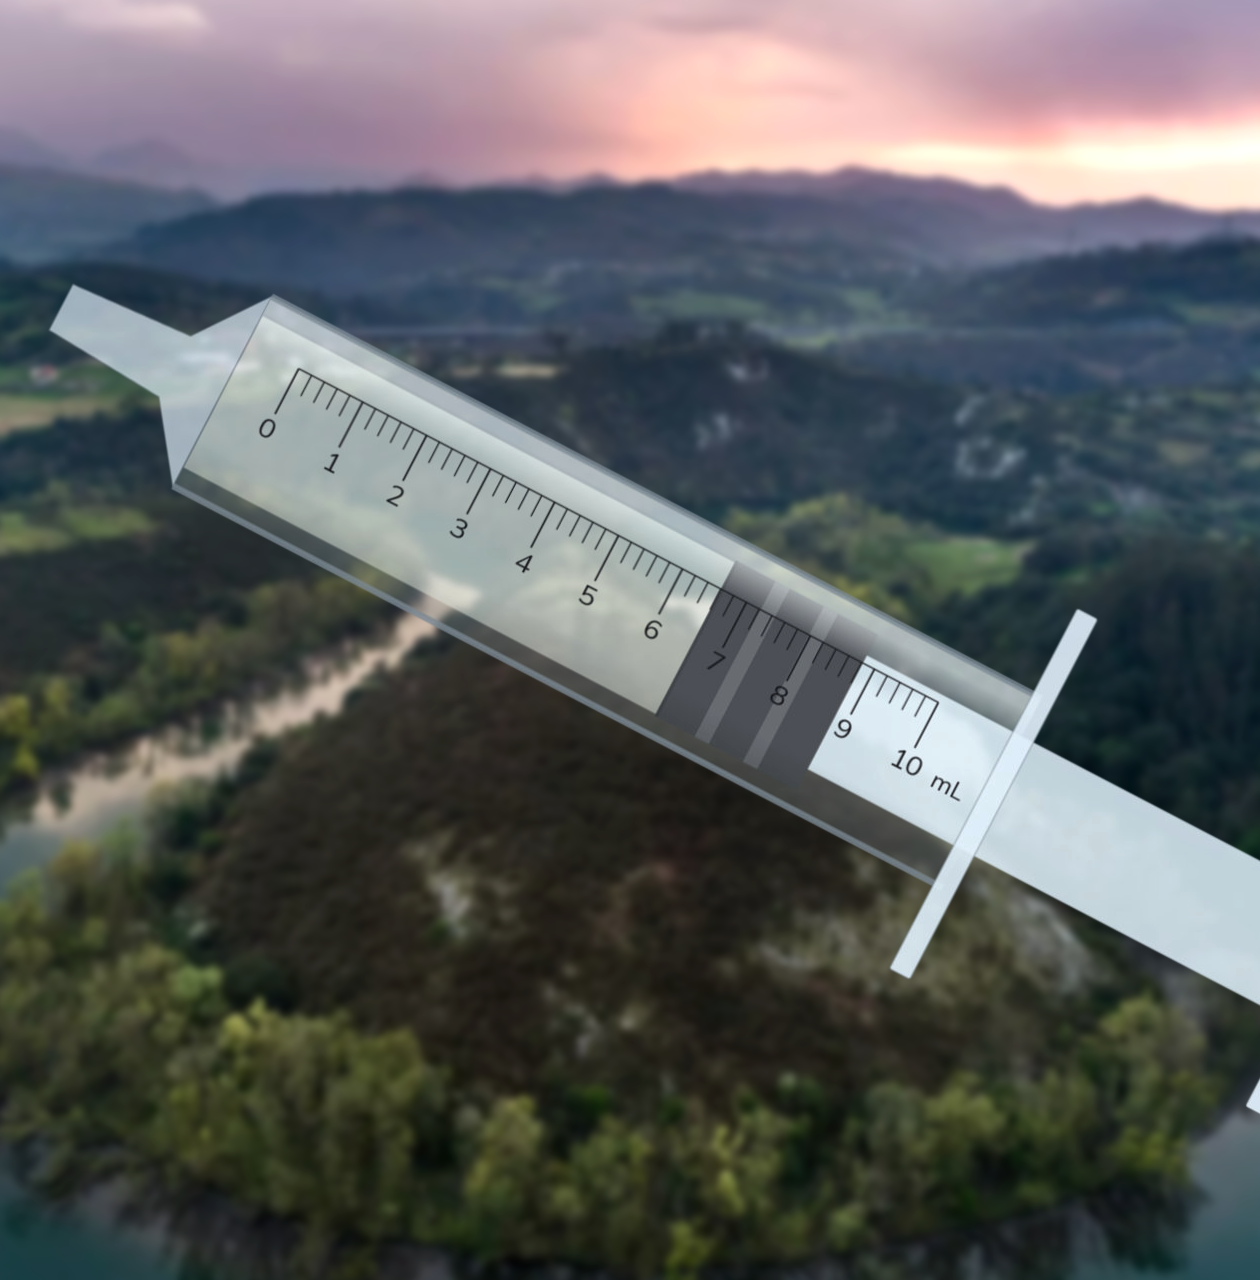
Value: mL 6.6
